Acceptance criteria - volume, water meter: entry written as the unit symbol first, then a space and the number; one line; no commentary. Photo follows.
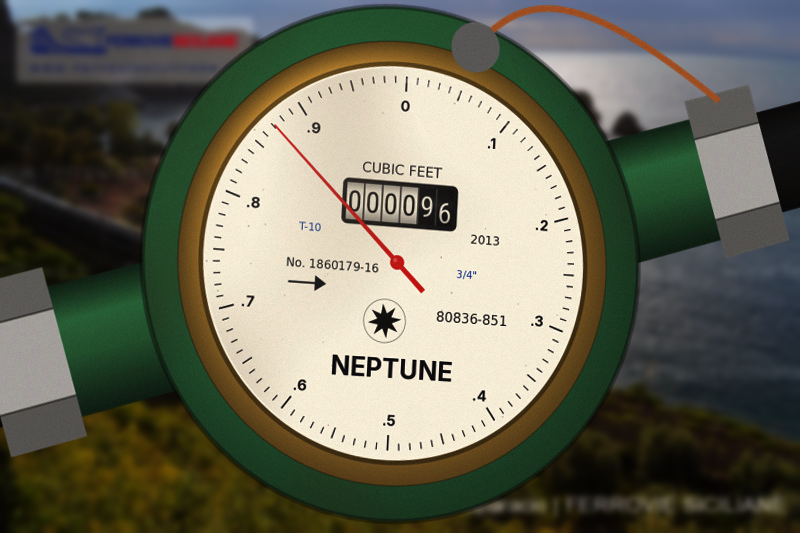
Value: ft³ 95.87
